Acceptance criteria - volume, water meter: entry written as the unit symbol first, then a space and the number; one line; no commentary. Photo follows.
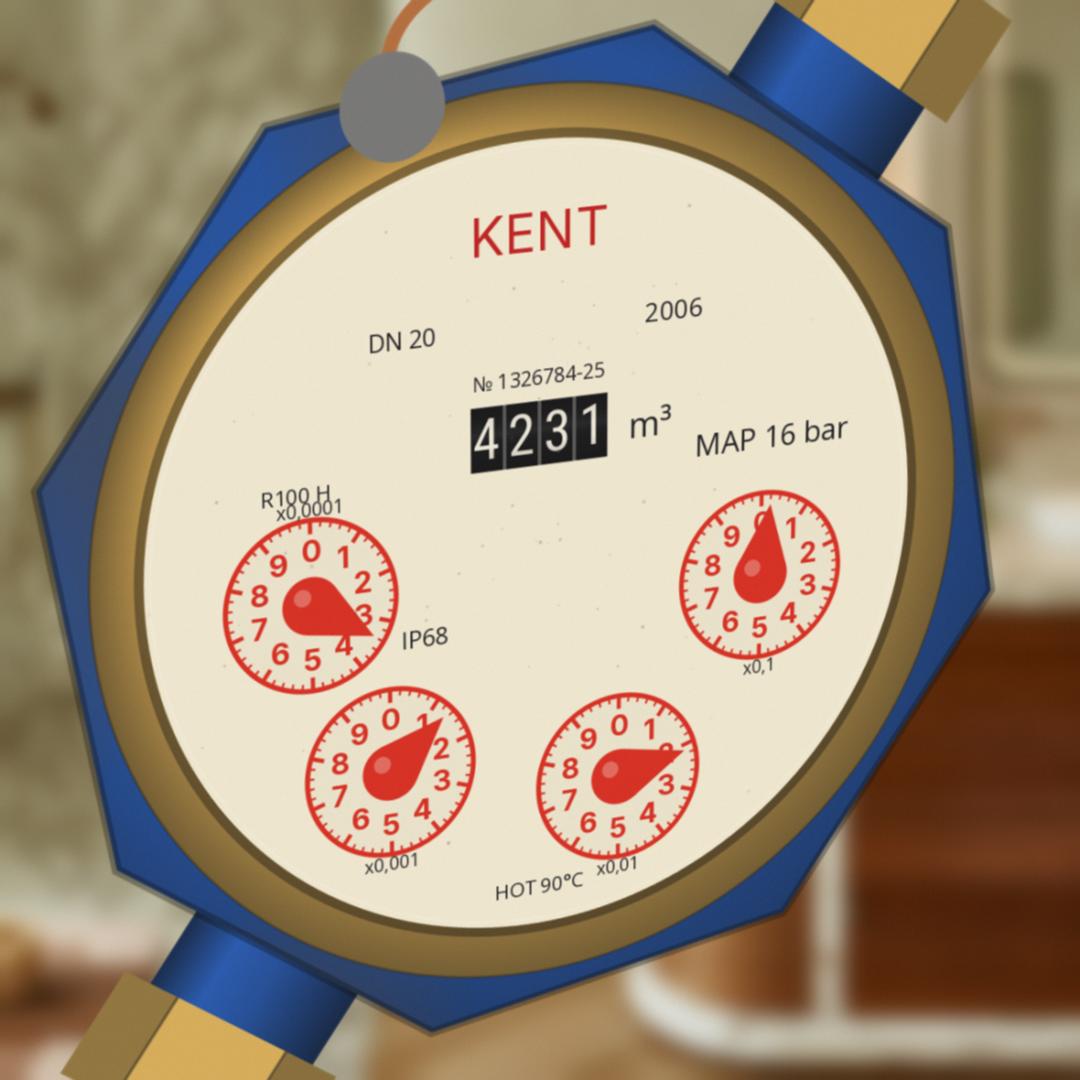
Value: m³ 4231.0213
